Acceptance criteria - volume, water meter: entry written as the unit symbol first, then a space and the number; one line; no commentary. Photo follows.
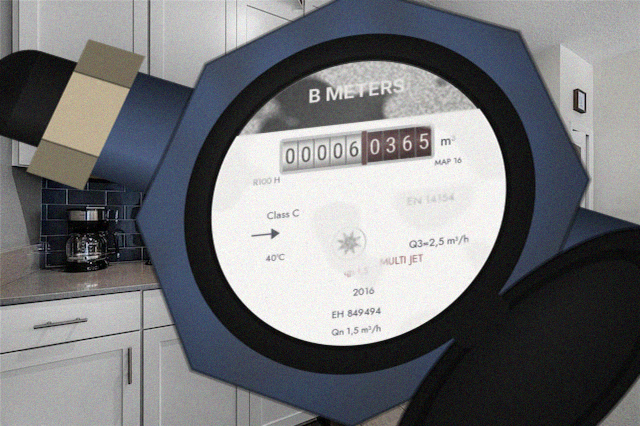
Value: m³ 6.0365
